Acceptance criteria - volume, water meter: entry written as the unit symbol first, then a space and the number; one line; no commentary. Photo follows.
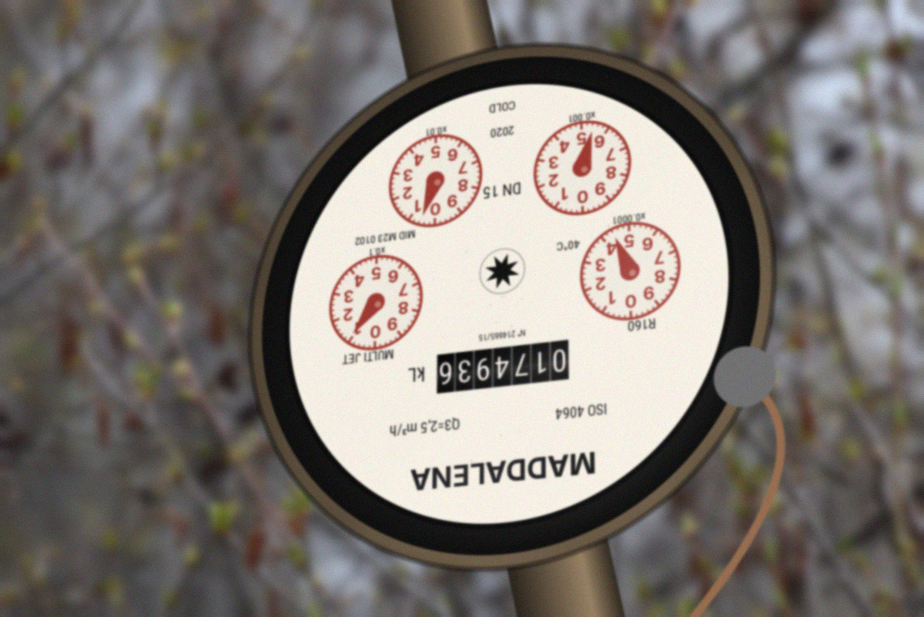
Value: kL 174936.1054
